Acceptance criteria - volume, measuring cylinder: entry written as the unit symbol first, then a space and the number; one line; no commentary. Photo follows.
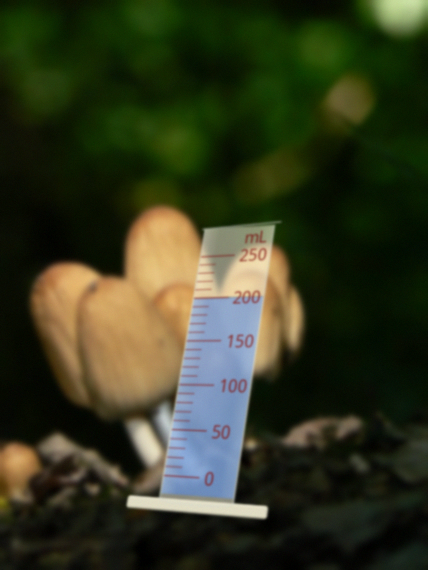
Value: mL 200
